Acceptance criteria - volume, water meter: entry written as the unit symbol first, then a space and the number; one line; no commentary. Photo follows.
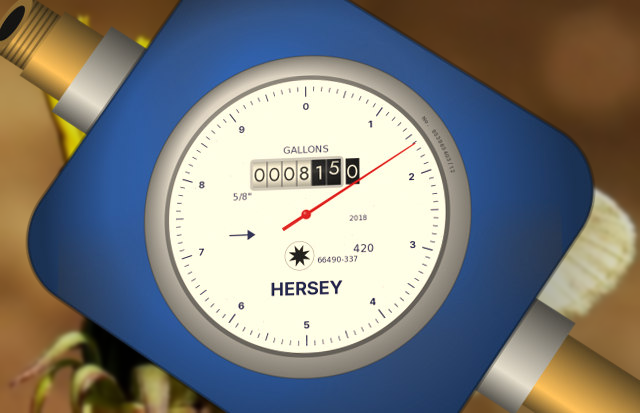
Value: gal 8151.6
